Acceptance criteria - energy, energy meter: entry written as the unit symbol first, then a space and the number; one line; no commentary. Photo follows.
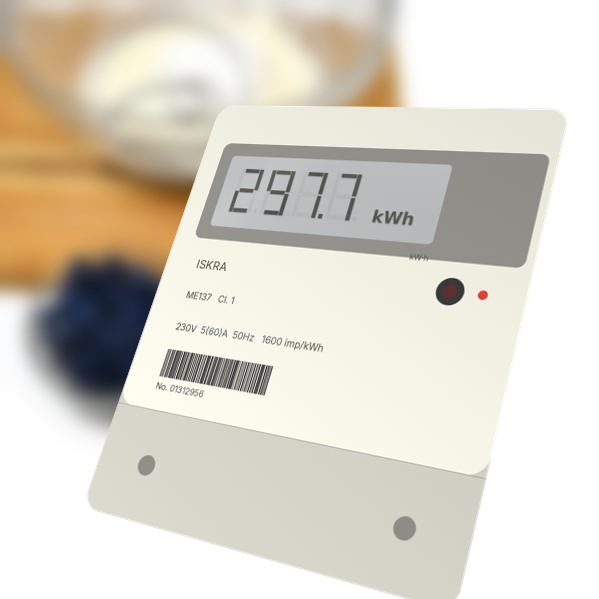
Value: kWh 297.7
